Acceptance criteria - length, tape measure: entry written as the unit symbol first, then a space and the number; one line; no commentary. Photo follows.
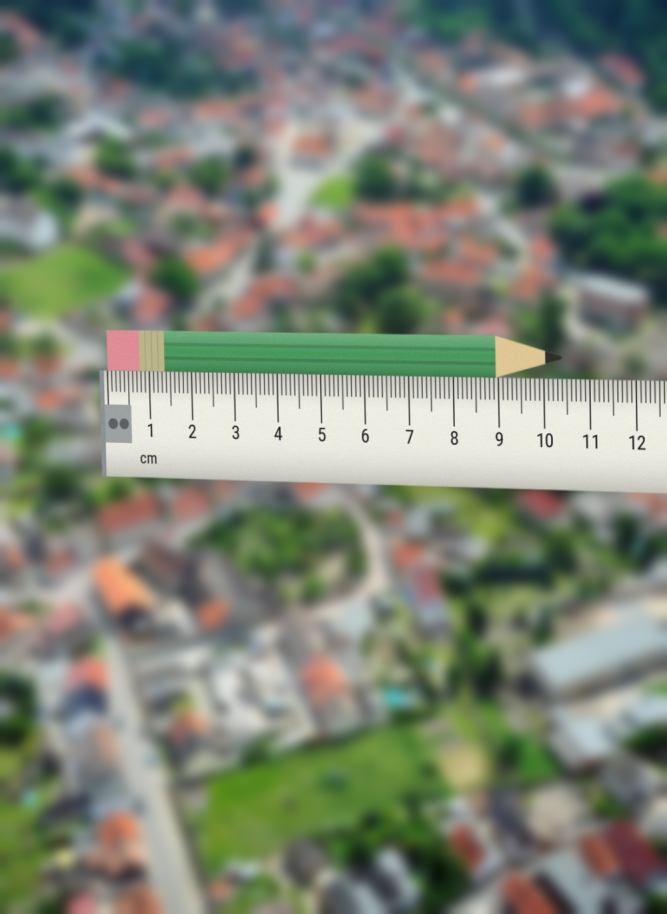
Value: cm 10.4
